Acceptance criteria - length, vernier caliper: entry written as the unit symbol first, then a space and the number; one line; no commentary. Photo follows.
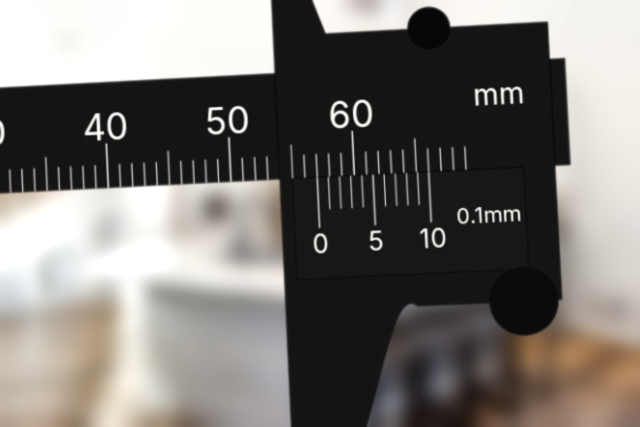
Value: mm 57.0
